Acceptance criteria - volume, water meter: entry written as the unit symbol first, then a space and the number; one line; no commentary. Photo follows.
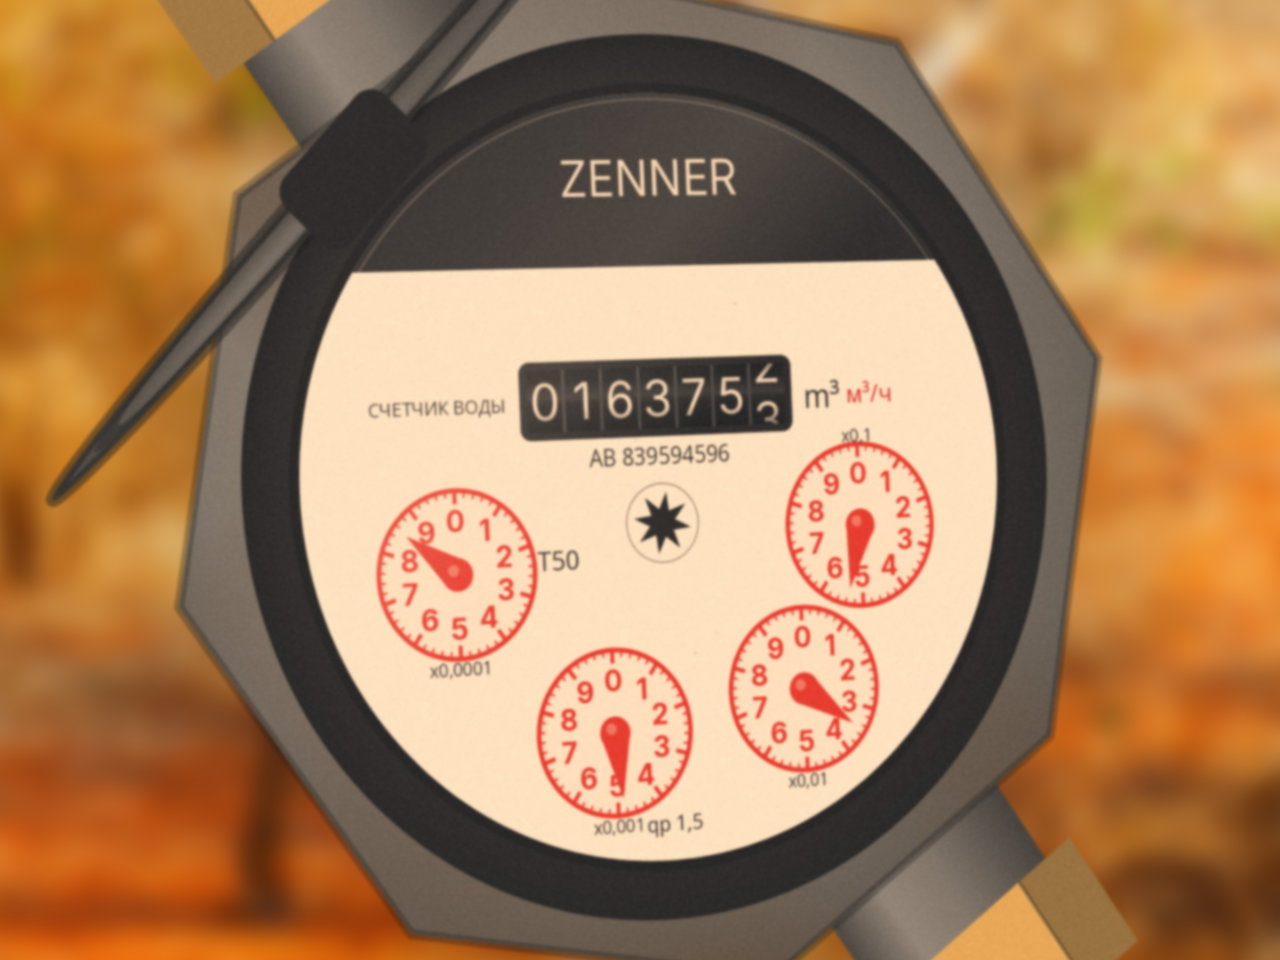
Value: m³ 163752.5348
